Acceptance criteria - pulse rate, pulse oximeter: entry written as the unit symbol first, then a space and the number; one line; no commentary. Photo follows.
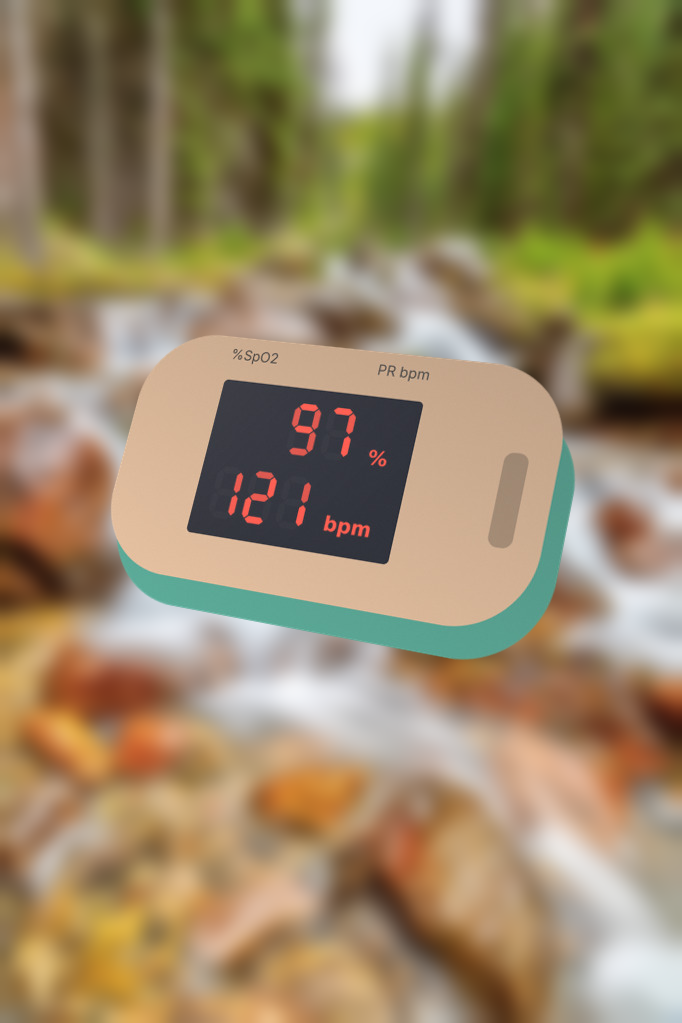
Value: bpm 121
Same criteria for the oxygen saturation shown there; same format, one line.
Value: % 97
